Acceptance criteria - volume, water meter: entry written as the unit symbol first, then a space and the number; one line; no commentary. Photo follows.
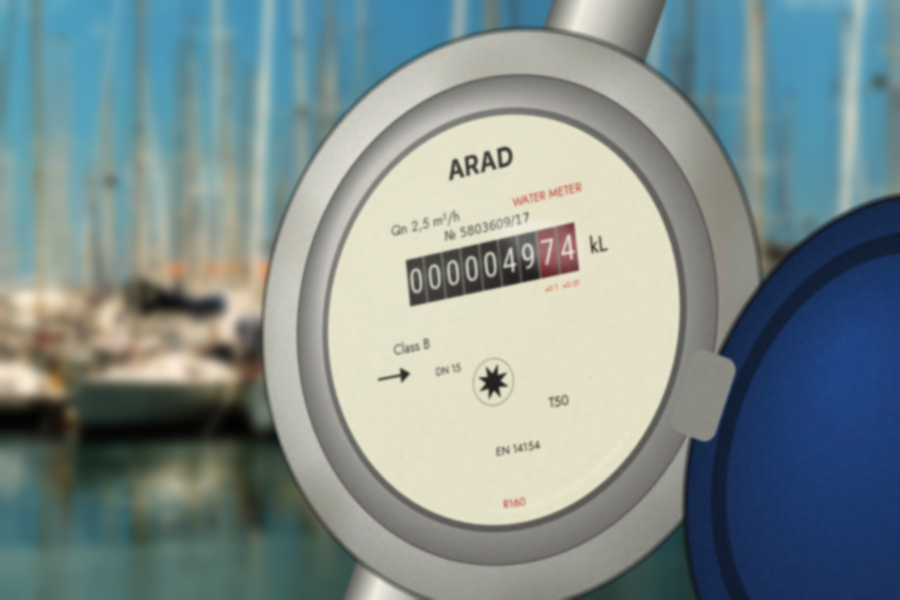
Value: kL 49.74
